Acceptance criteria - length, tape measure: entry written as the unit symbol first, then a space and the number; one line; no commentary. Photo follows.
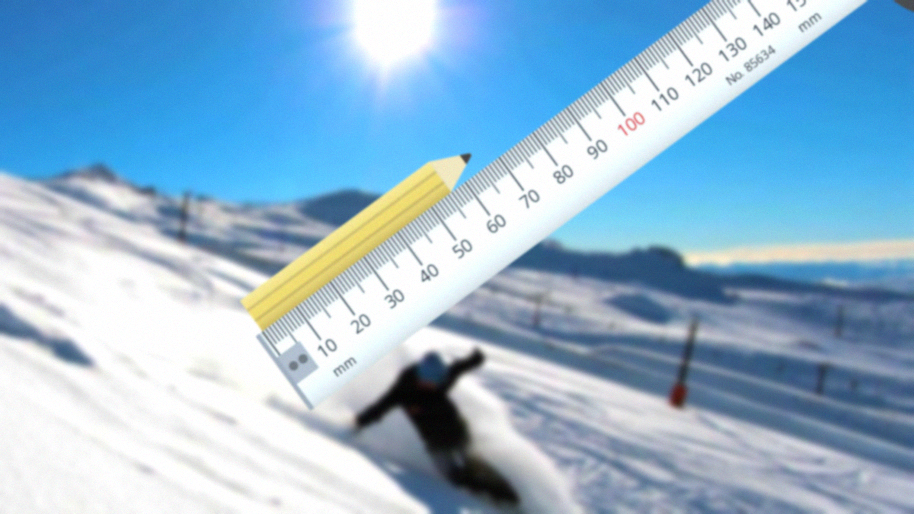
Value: mm 65
